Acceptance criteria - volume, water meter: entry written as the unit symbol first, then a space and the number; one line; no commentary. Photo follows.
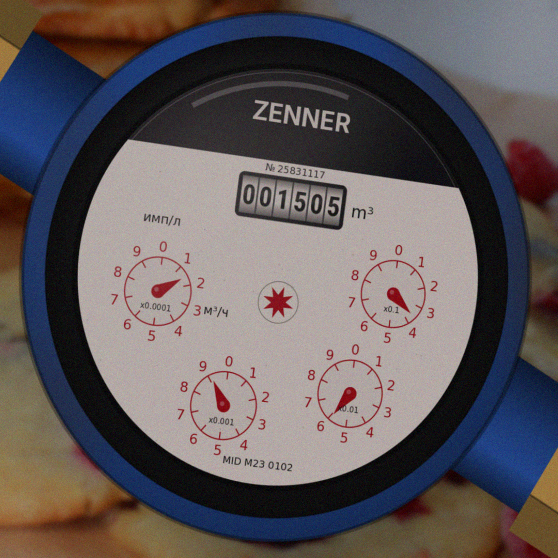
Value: m³ 1505.3591
